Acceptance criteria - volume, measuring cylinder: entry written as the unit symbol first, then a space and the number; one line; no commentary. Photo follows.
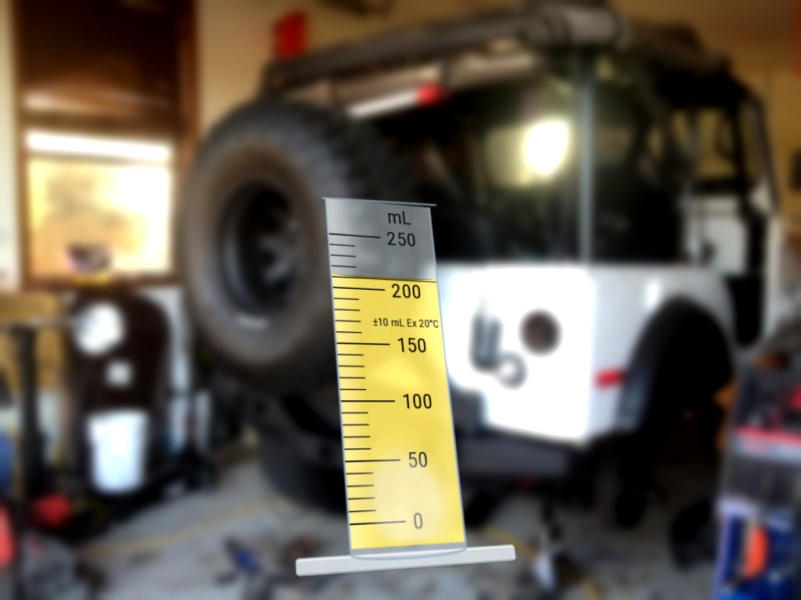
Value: mL 210
